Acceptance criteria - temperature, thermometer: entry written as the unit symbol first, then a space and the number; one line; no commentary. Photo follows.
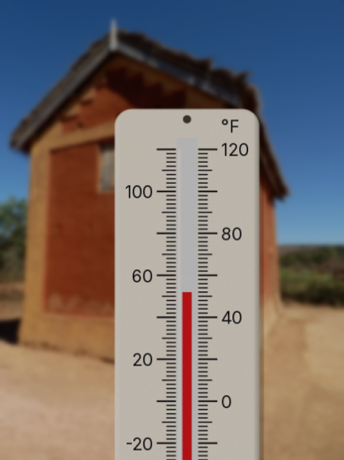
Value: °F 52
